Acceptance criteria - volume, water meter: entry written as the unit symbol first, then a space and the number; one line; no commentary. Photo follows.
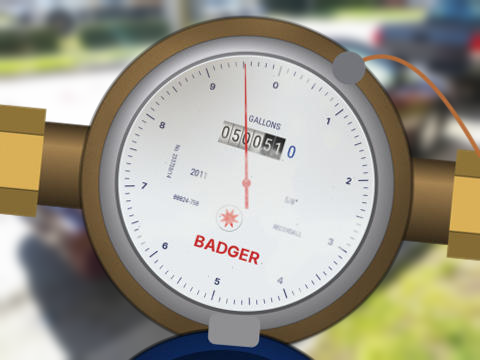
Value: gal 500509.5
